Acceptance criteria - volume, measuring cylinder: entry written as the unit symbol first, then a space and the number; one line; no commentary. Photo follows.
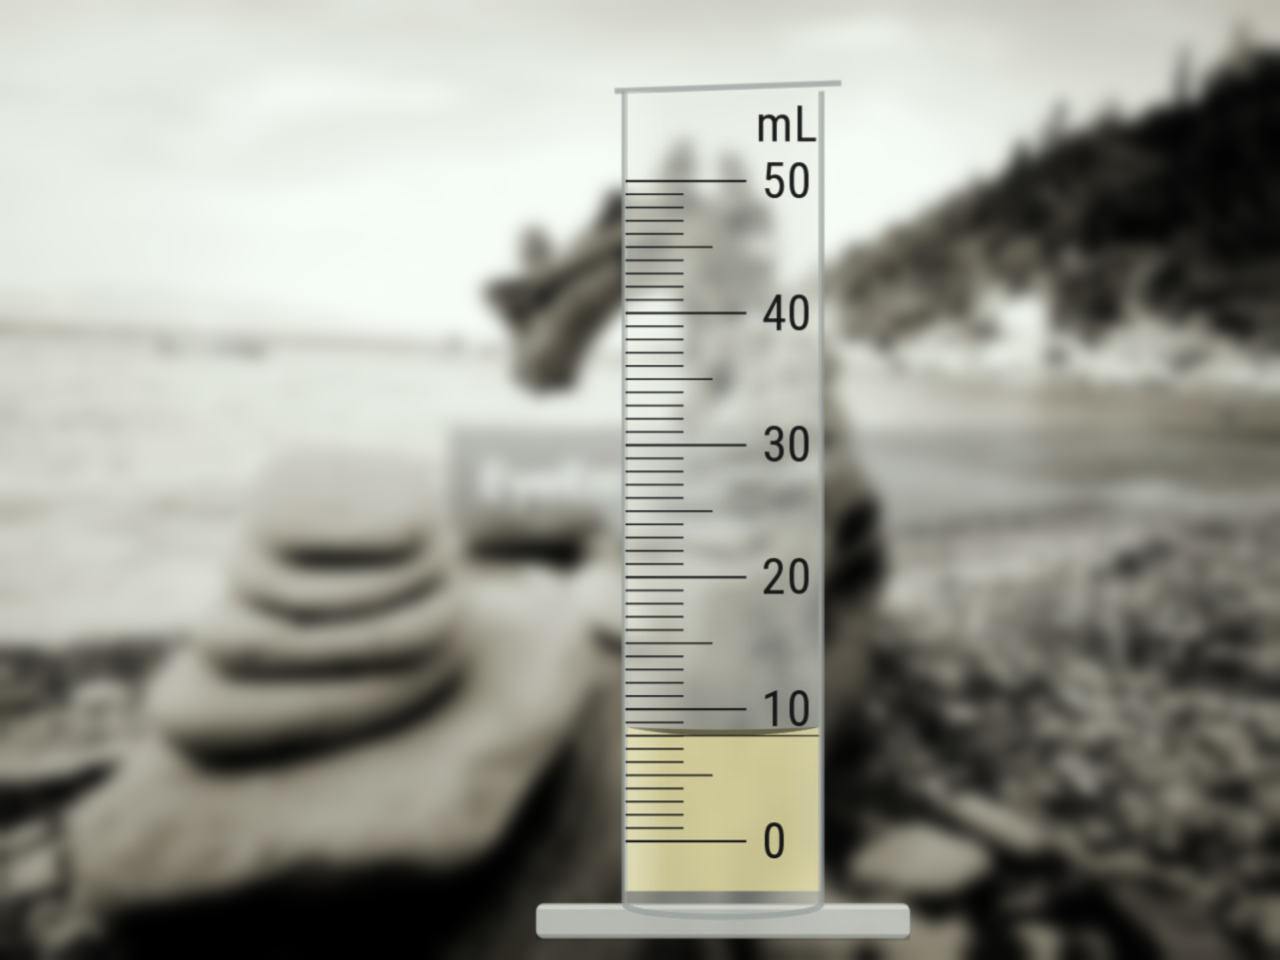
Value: mL 8
